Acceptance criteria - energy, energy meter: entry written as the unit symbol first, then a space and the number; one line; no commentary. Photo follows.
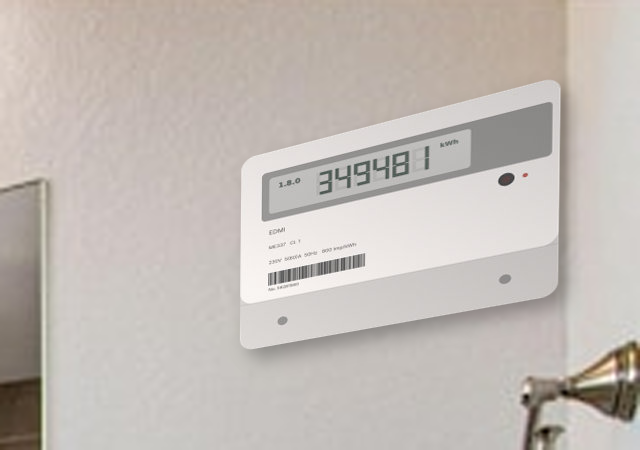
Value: kWh 349481
